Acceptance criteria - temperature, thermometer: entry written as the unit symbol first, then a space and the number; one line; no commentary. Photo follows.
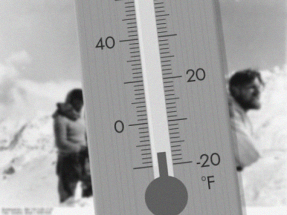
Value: °F -14
